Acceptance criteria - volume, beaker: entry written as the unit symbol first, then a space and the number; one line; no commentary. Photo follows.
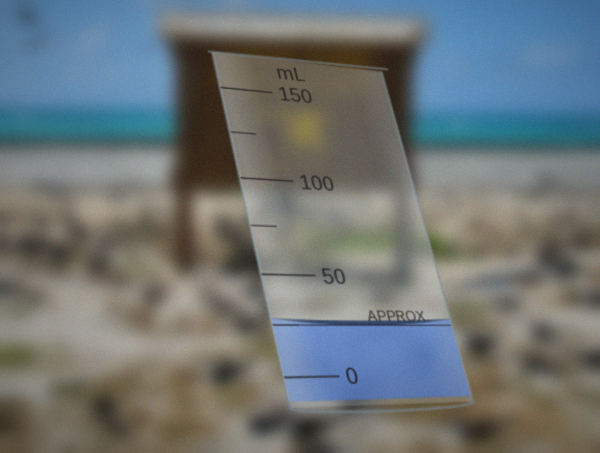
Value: mL 25
